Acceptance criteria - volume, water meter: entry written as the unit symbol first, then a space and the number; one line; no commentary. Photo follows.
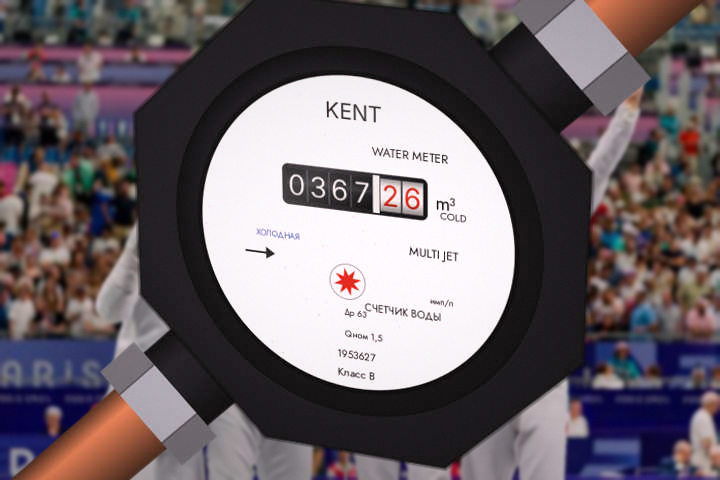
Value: m³ 367.26
